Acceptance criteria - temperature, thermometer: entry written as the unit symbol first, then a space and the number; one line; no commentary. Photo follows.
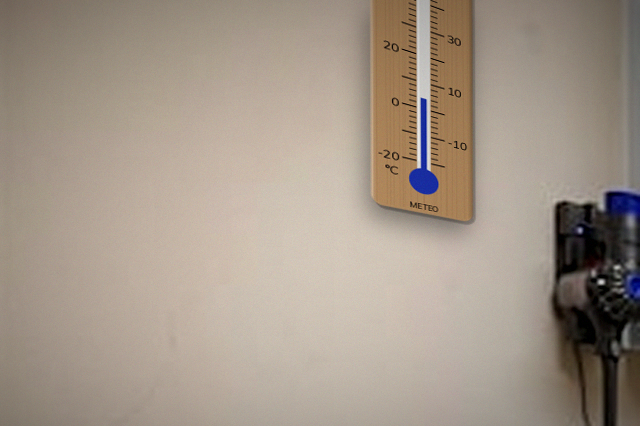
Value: °C 4
